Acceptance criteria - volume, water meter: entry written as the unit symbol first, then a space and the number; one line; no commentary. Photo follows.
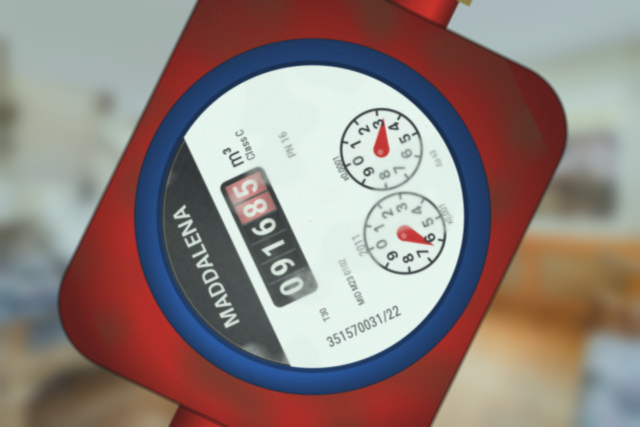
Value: m³ 916.8563
